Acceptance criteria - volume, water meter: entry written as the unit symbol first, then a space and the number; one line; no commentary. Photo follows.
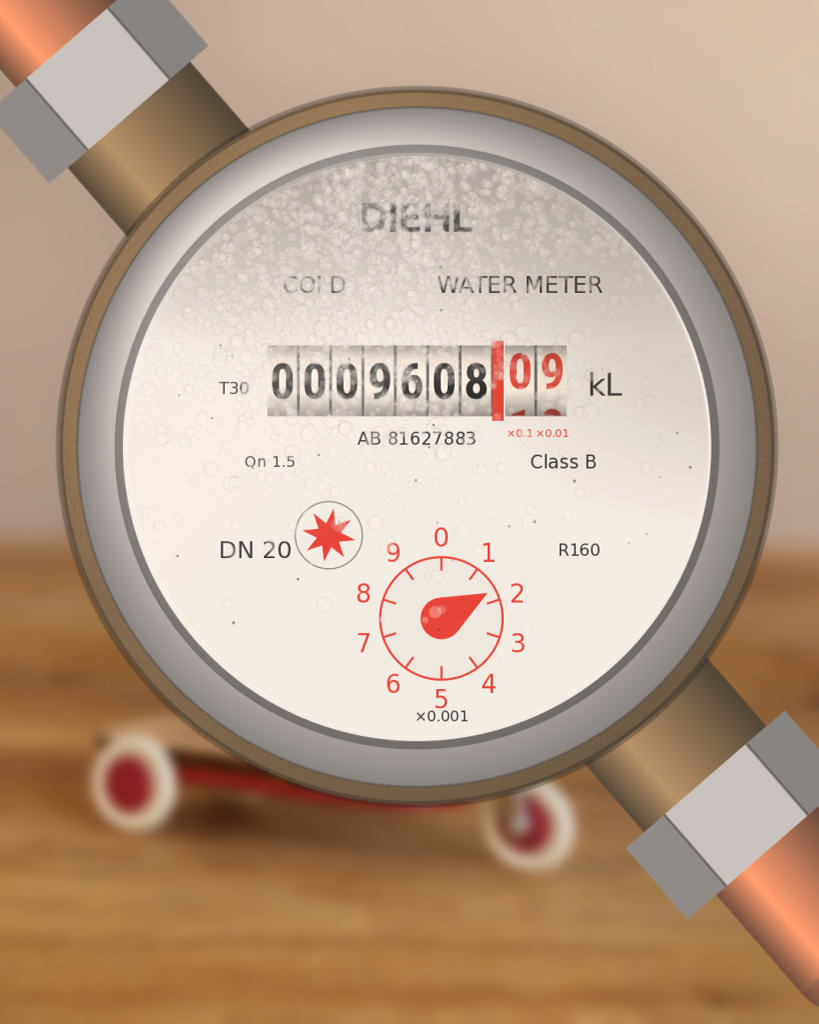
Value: kL 9608.091
